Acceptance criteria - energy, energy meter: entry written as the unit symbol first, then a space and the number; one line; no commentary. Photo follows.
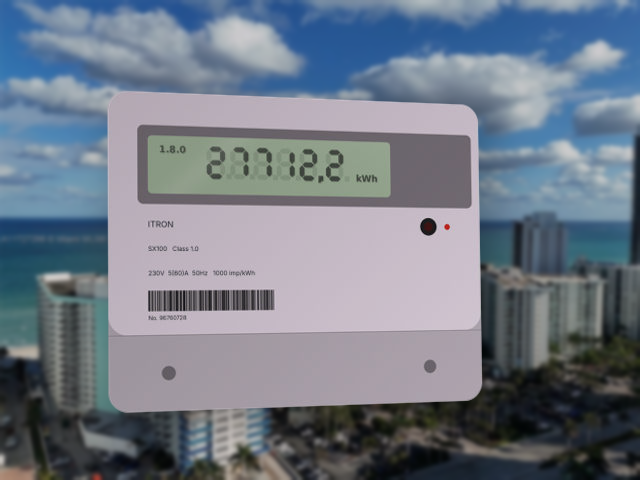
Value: kWh 27712.2
